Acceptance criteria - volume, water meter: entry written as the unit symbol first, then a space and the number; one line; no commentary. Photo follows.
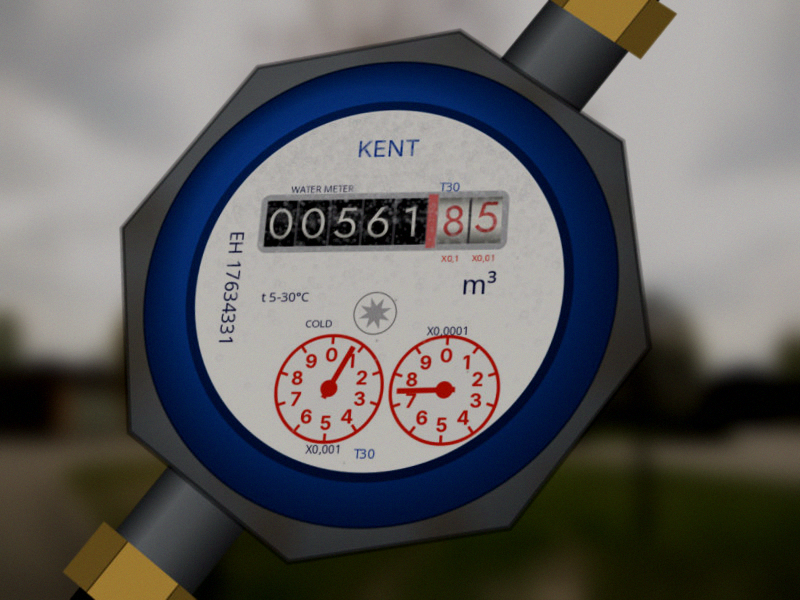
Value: m³ 561.8507
